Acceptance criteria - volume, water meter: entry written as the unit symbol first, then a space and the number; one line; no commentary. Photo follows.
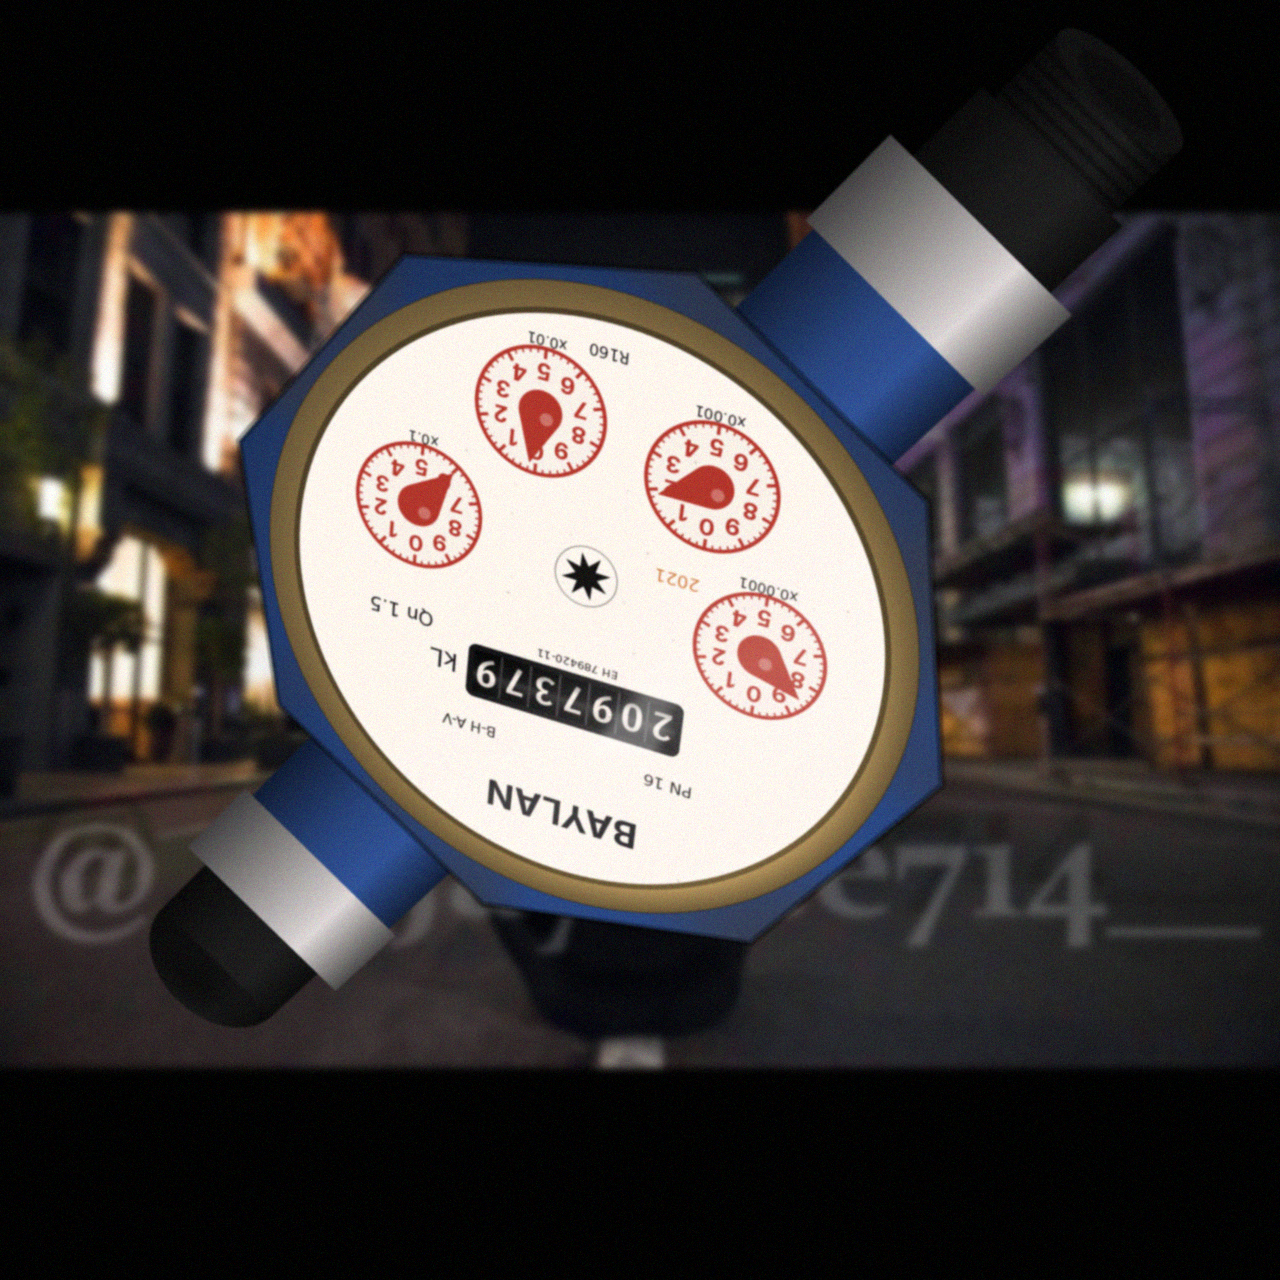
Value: kL 2097379.6018
